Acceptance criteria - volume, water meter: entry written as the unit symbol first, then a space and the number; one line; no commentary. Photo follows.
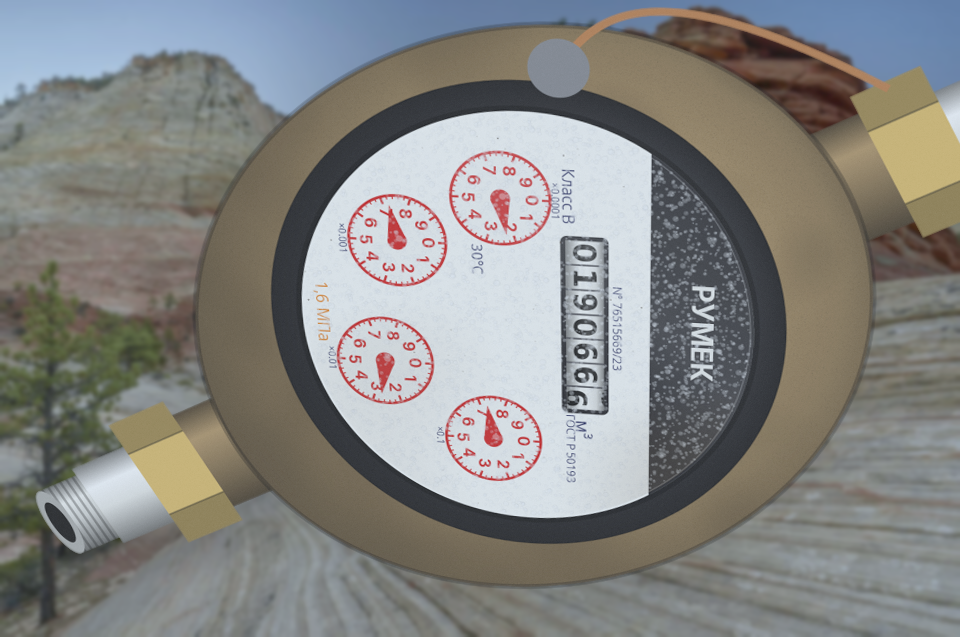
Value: m³ 190665.7272
